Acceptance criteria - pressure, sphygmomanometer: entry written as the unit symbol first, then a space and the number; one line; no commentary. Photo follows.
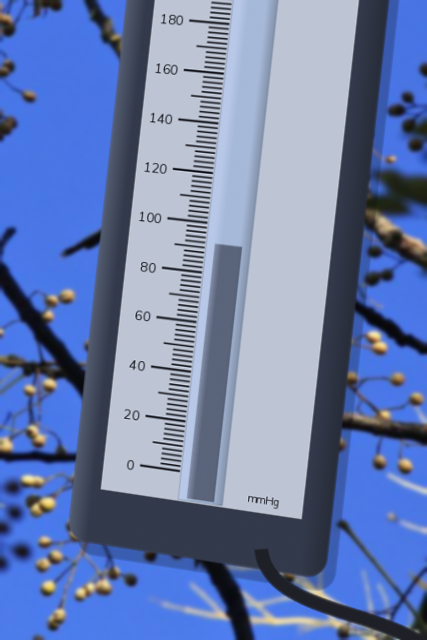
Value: mmHg 92
